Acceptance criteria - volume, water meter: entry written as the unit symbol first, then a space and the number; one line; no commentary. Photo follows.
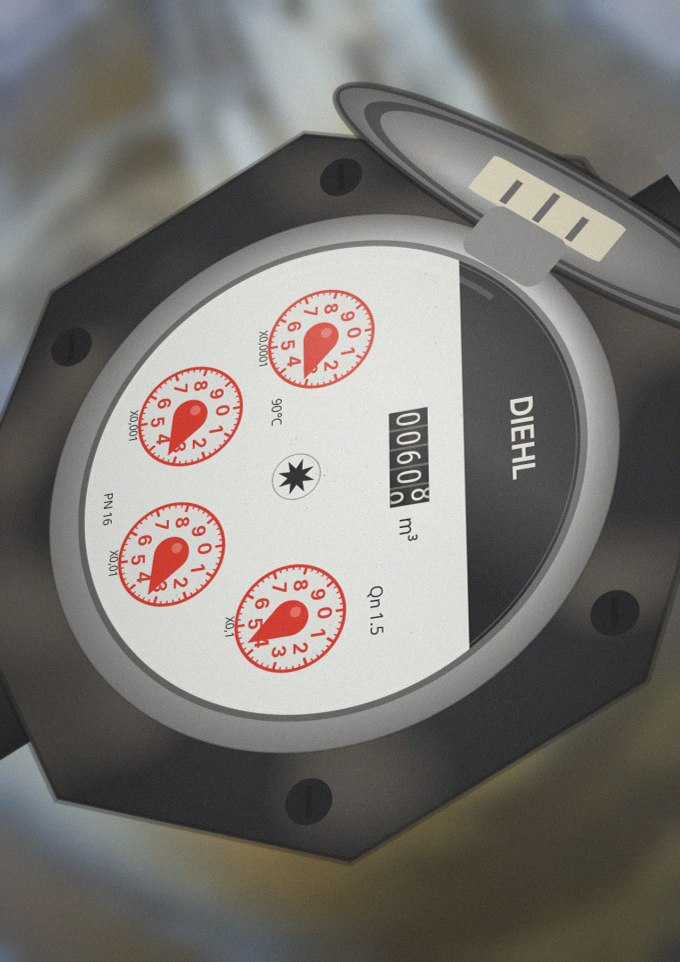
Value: m³ 608.4333
